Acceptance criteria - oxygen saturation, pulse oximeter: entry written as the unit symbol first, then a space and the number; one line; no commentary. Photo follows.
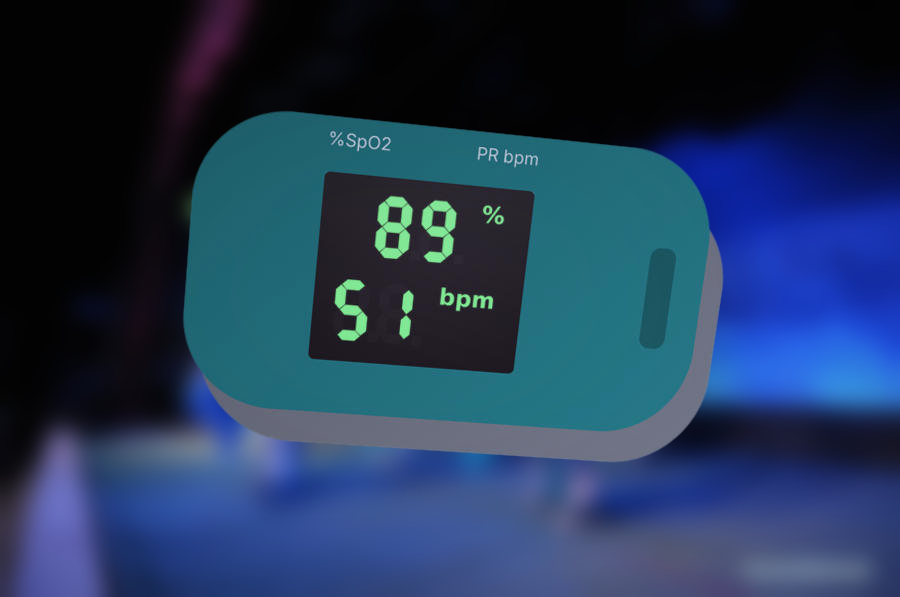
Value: % 89
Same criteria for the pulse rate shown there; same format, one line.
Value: bpm 51
